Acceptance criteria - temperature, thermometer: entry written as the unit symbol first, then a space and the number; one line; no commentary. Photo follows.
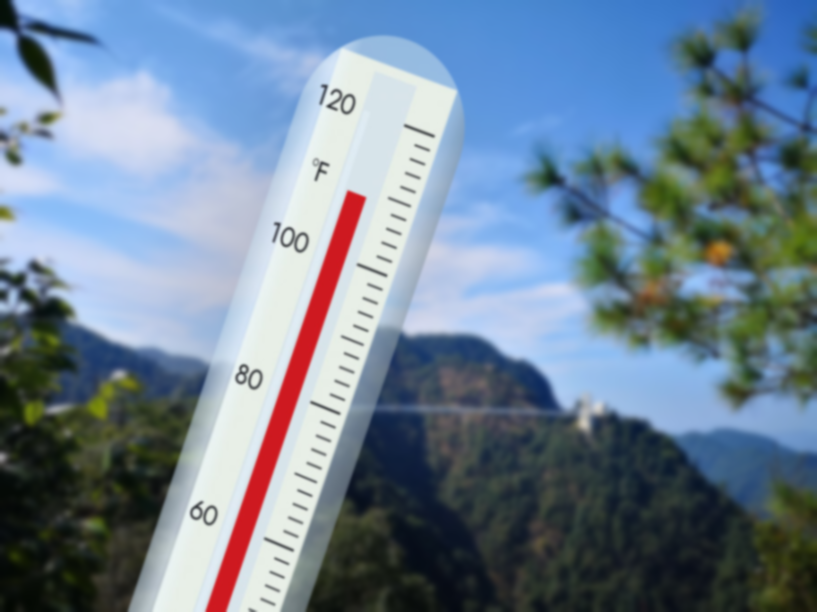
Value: °F 109
